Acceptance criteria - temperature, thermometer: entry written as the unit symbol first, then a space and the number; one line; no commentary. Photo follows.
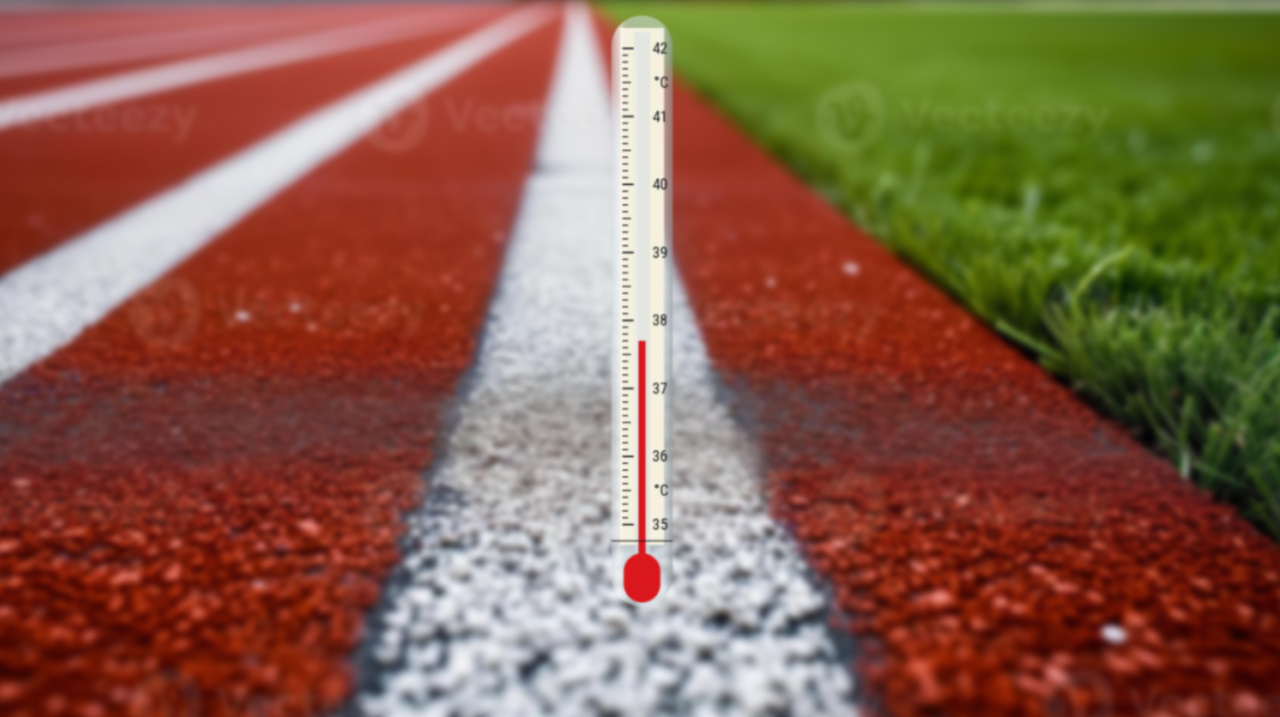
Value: °C 37.7
